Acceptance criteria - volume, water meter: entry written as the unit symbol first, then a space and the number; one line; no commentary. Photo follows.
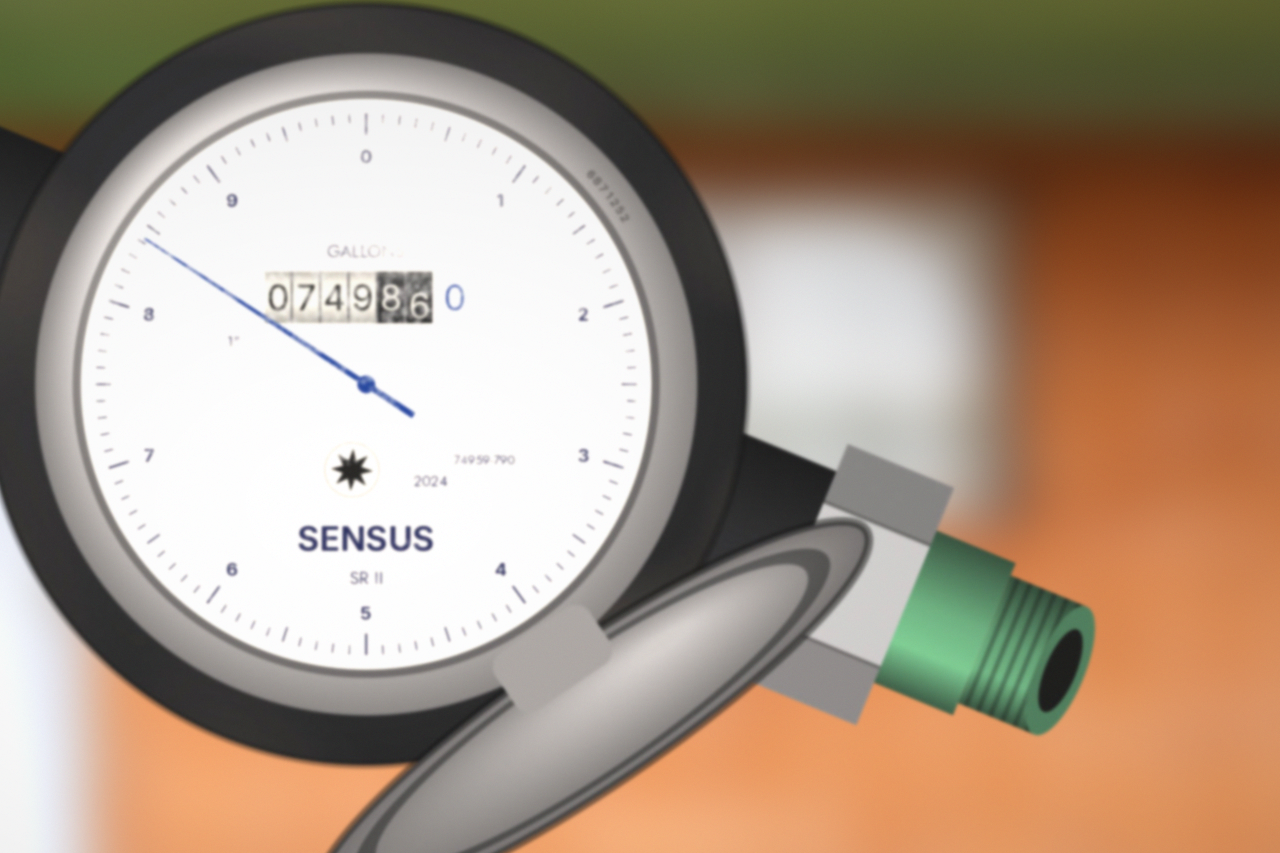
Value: gal 749858.4
